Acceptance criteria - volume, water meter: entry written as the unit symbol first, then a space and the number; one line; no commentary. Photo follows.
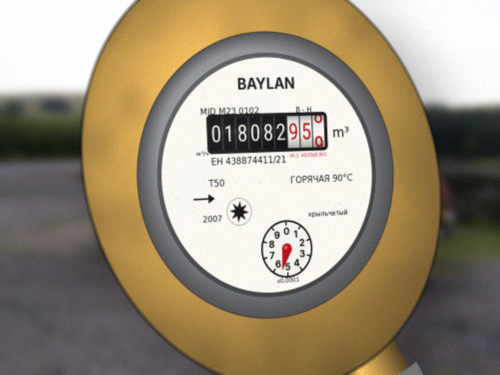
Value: m³ 18082.9585
